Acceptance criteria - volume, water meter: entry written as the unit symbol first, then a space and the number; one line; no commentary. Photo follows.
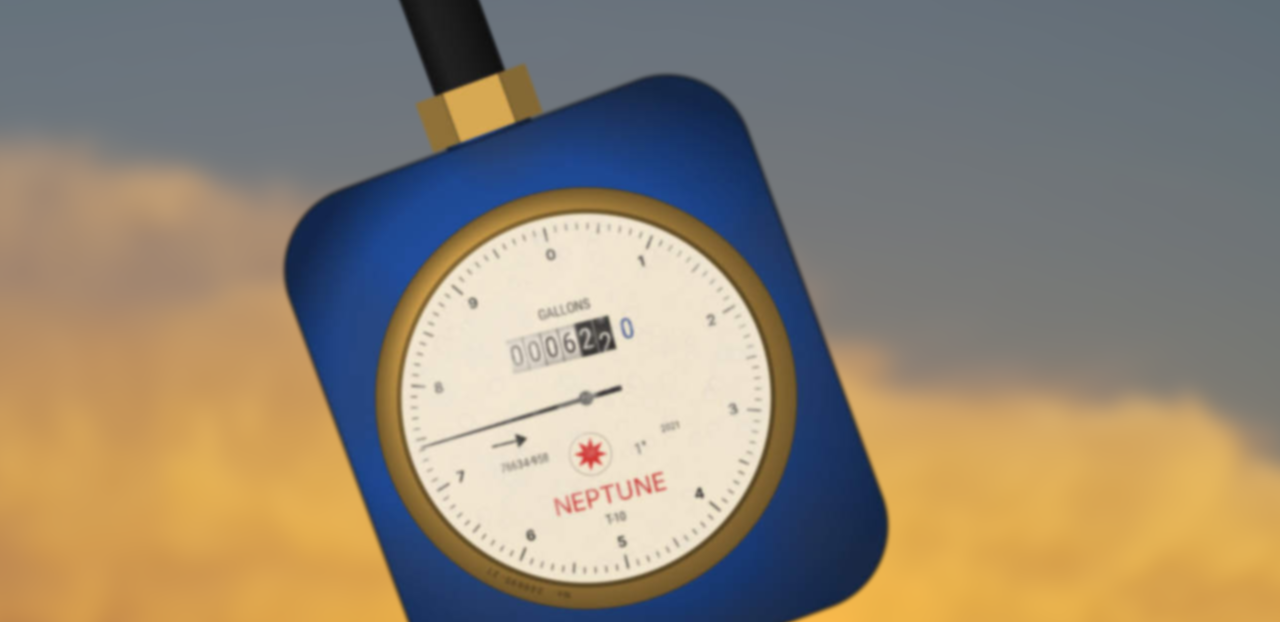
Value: gal 6217.4
